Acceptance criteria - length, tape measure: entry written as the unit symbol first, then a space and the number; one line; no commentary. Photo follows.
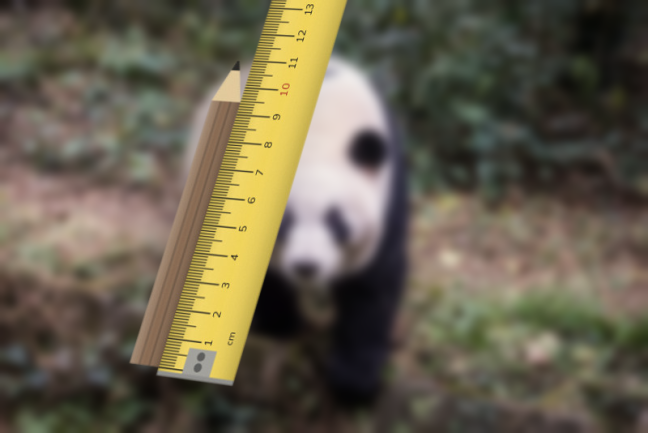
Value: cm 11
